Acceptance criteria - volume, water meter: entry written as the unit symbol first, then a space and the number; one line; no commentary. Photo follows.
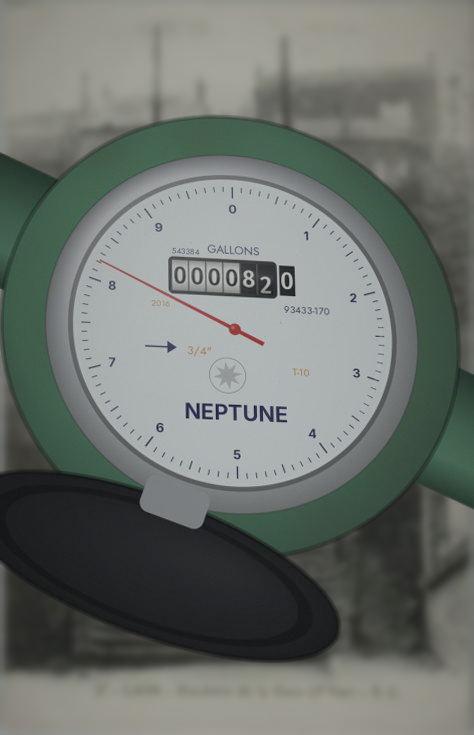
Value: gal 818.2
